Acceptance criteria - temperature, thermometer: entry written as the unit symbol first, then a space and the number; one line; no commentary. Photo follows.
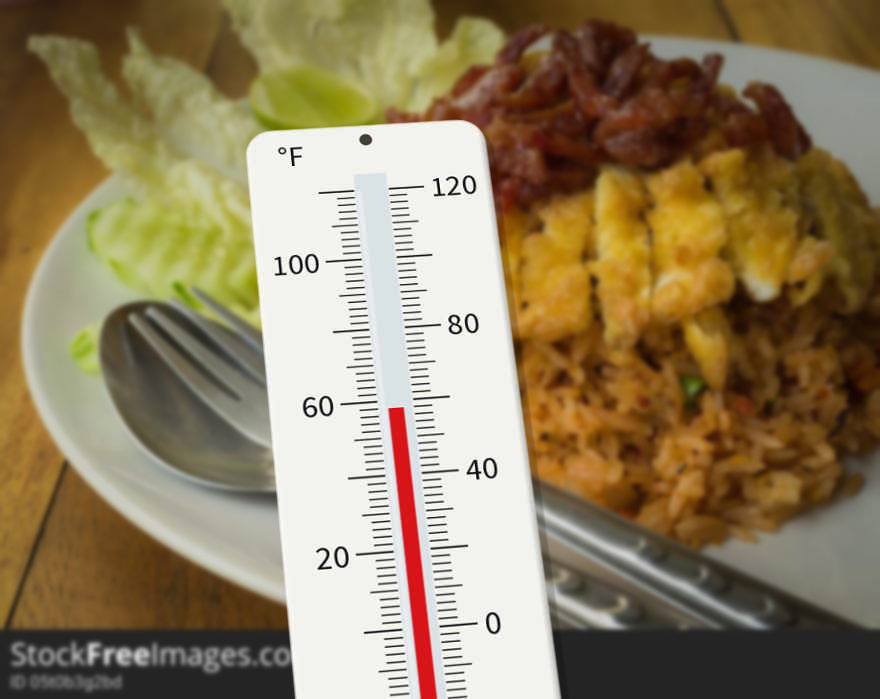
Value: °F 58
